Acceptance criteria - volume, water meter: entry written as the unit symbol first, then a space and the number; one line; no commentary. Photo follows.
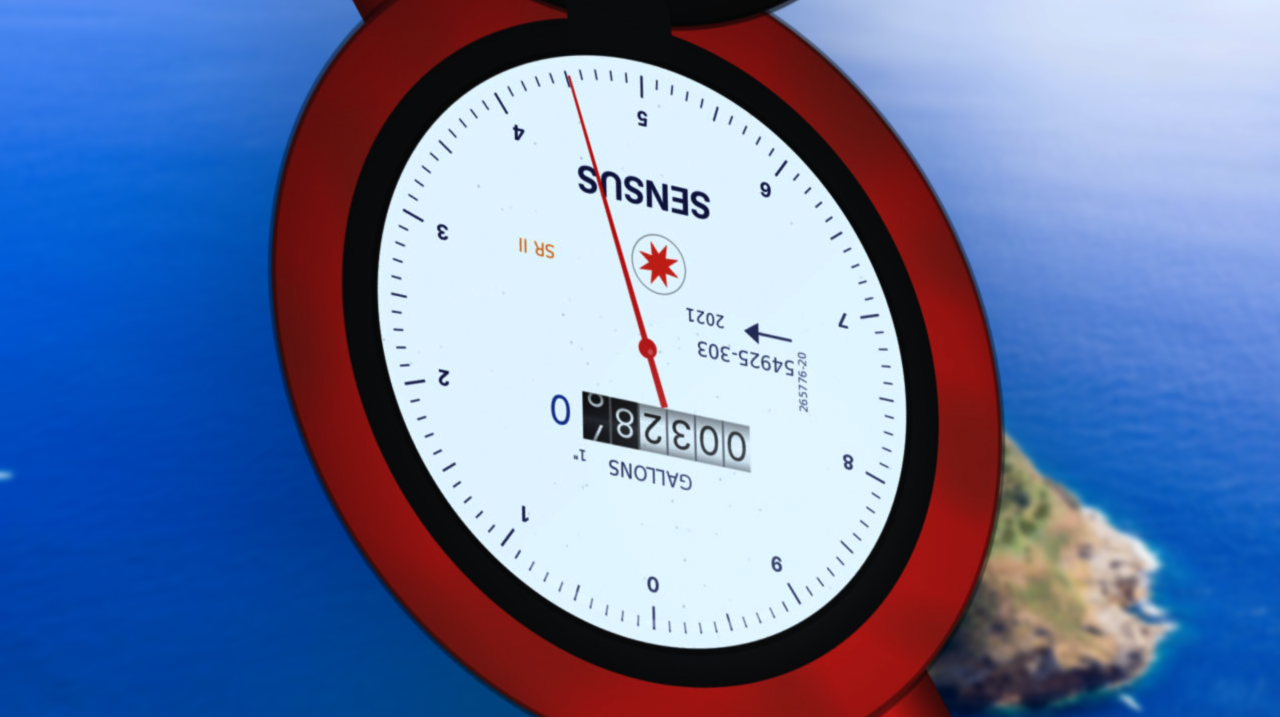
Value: gal 32874.5
